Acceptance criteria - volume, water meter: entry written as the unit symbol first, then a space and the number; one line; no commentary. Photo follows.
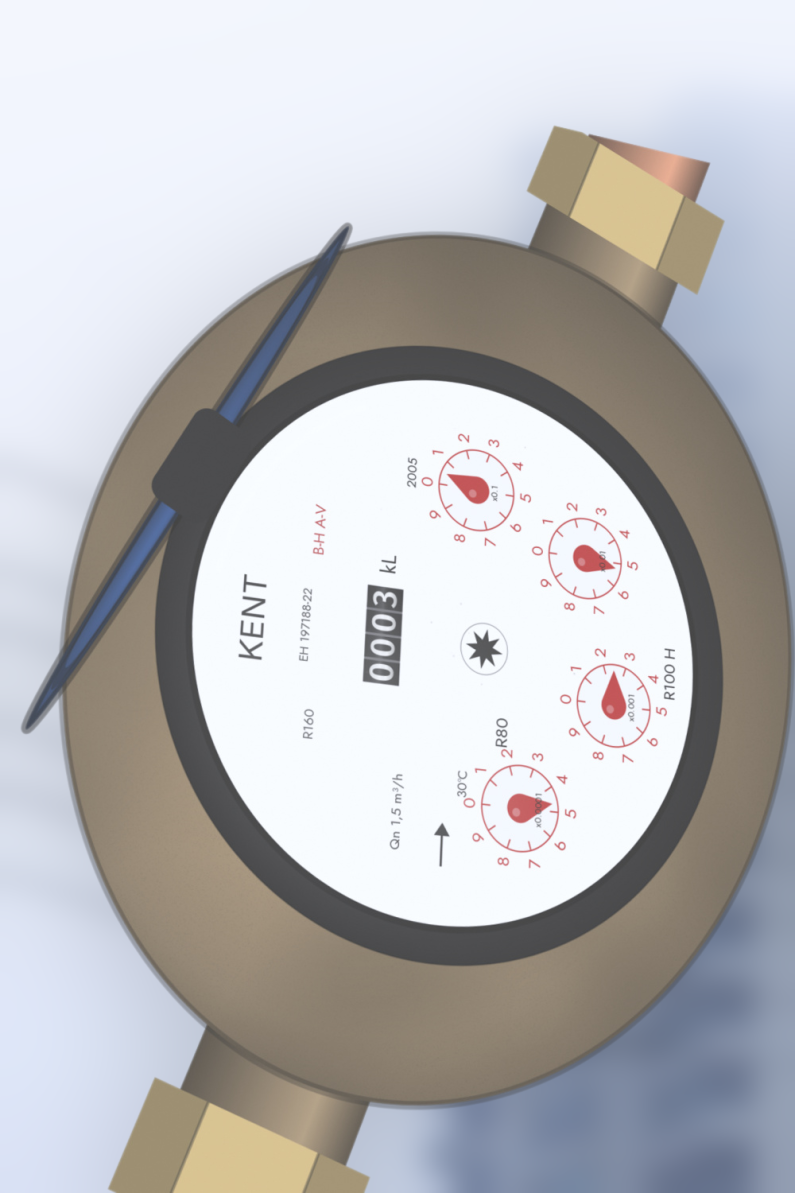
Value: kL 3.0524
